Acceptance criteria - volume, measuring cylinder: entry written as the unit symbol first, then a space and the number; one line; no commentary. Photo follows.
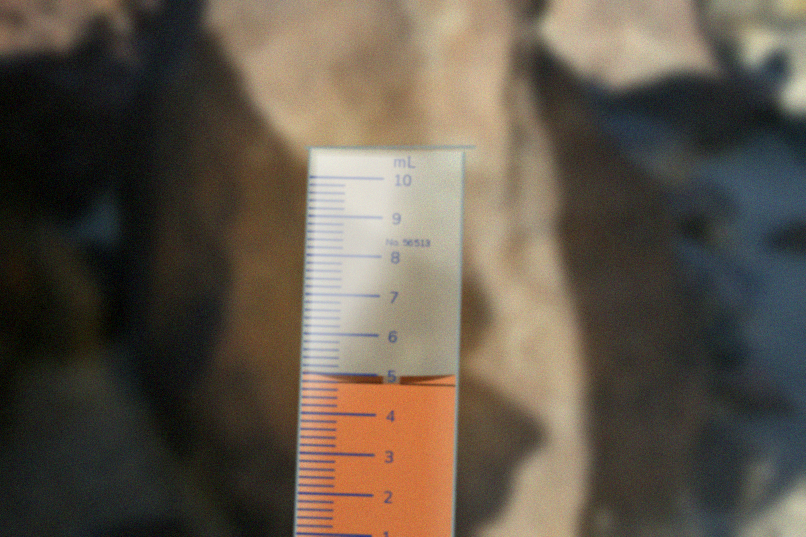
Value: mL 4.8
